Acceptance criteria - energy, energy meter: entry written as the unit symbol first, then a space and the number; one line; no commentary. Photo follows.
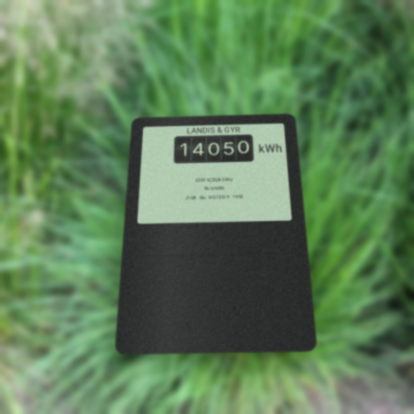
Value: kWh 14050
